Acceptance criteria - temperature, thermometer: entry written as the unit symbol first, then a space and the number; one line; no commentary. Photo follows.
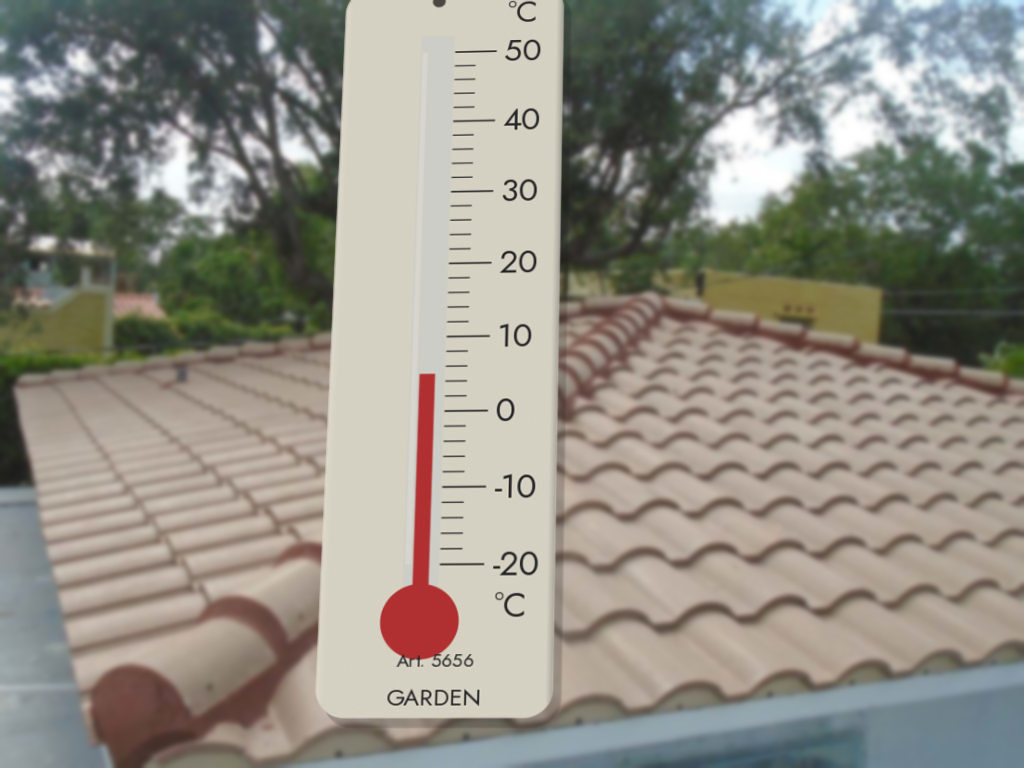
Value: °C 5
